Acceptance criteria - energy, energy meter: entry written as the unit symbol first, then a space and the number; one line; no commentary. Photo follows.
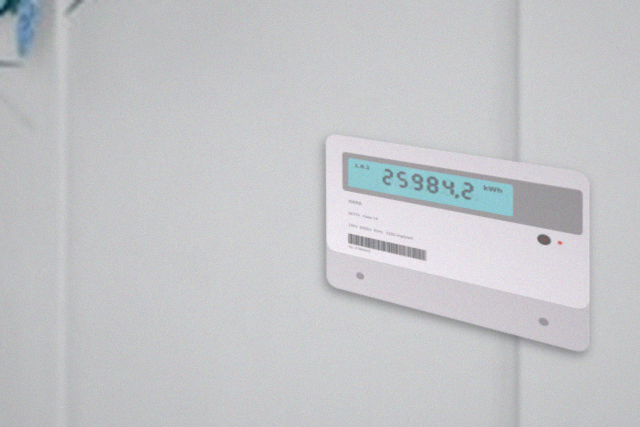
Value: kWh 25984.2
